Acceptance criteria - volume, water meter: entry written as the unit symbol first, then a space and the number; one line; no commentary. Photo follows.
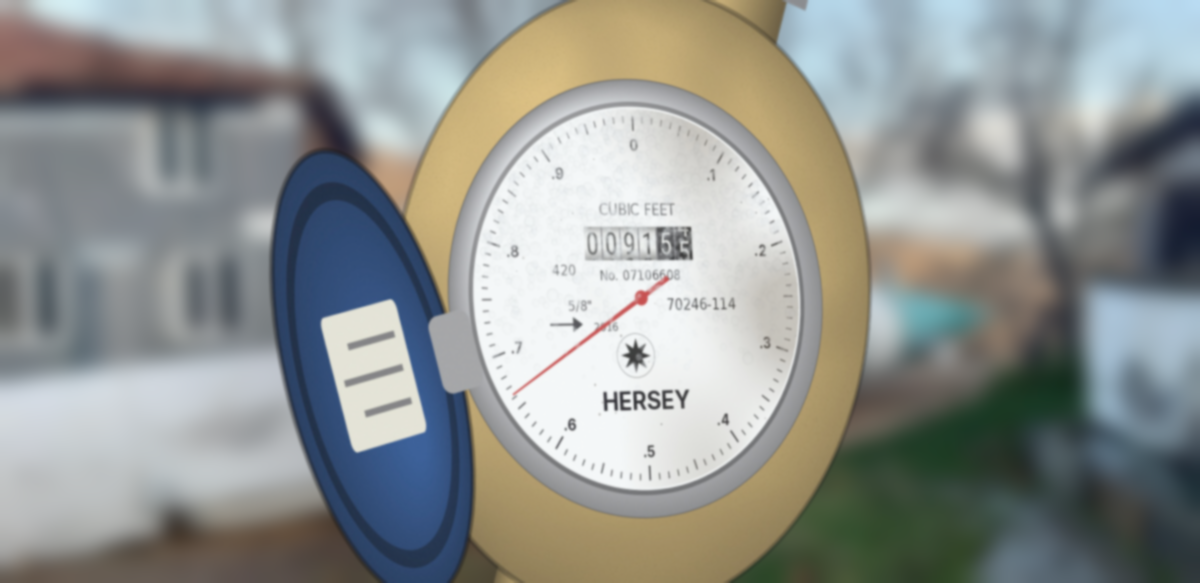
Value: ft³ 9154.66
